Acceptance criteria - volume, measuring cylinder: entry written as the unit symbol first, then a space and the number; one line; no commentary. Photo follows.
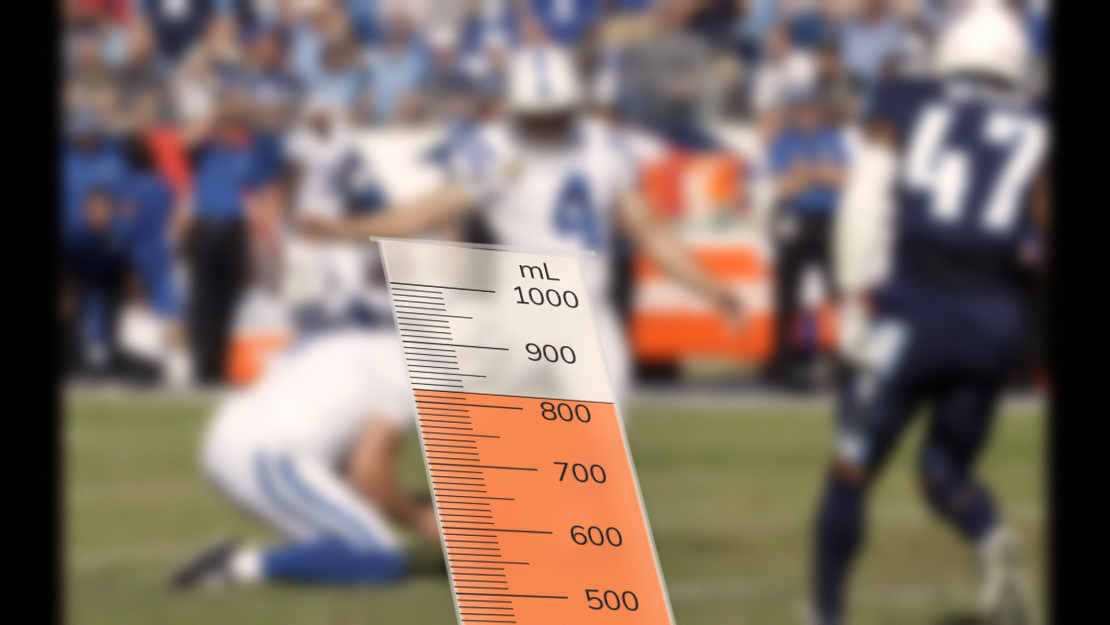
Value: mL 820
